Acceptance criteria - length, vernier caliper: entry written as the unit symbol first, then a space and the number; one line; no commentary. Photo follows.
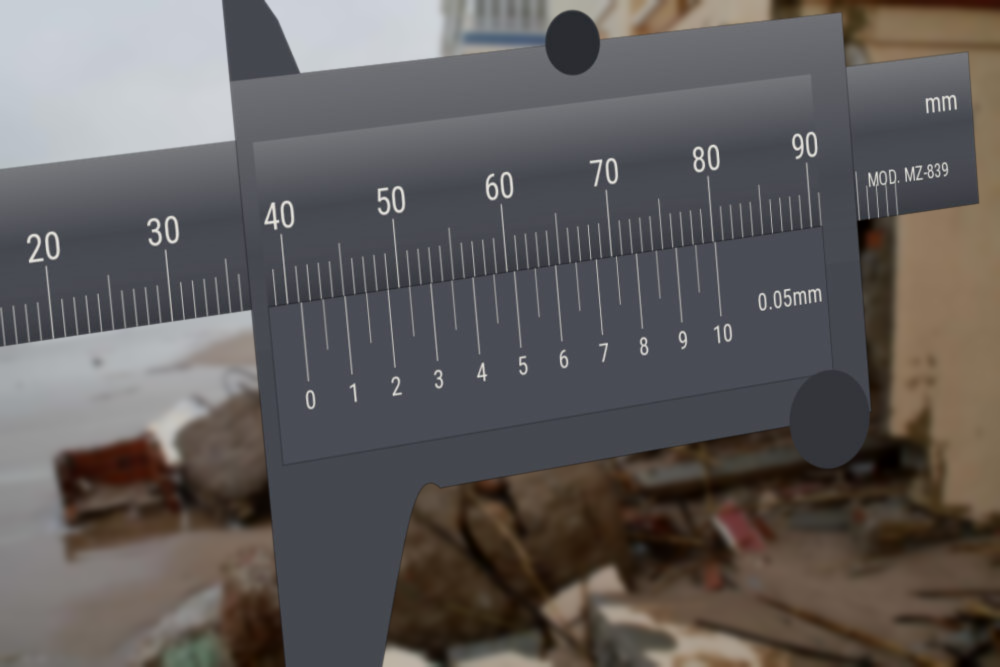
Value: mm 41.2
